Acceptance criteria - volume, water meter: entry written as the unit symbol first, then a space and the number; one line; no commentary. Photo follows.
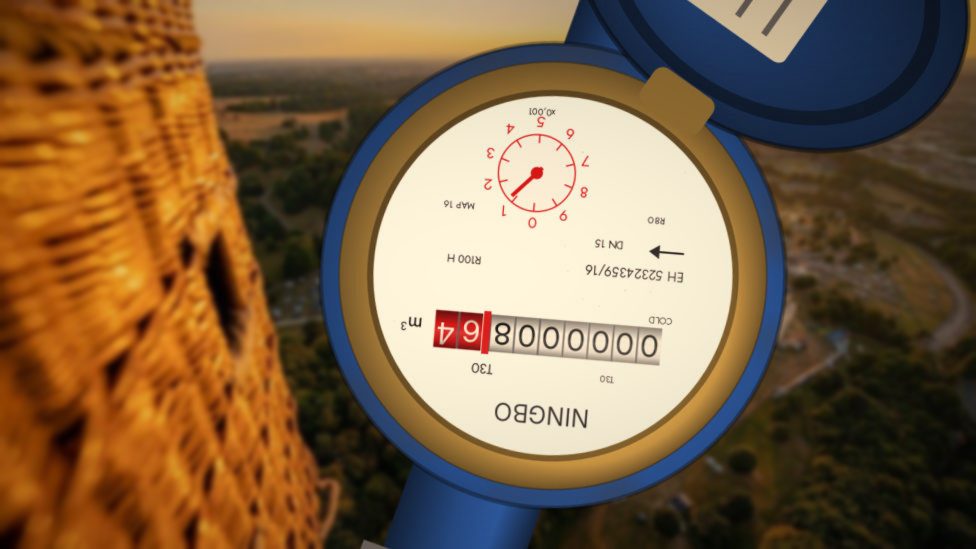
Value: m³ 8.641
